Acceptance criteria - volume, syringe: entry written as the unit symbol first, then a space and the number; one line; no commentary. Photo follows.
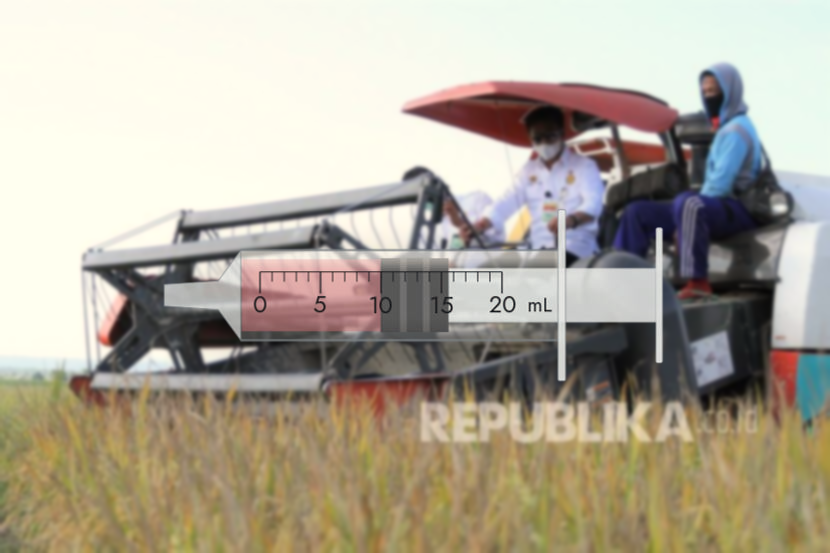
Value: mL 10
